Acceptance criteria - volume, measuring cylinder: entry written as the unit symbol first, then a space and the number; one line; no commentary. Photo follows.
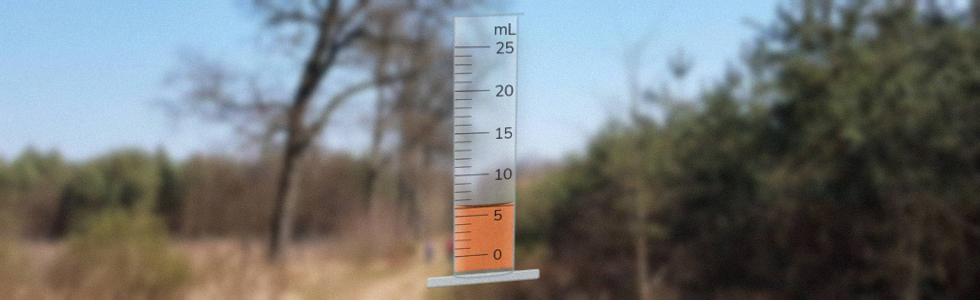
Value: mL 6
